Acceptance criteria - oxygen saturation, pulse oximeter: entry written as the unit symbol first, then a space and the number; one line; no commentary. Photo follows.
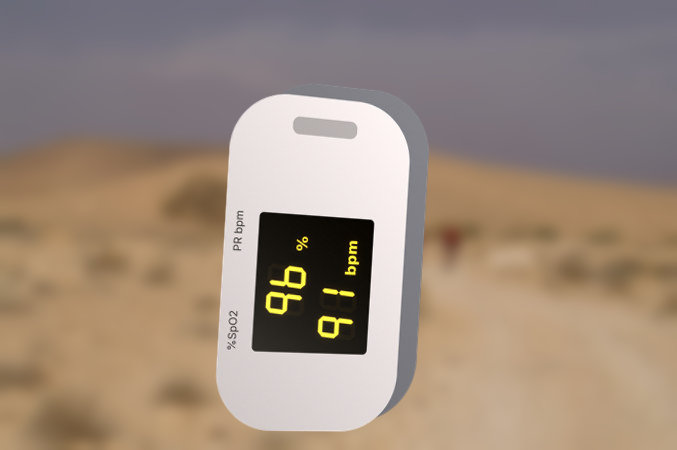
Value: % 96
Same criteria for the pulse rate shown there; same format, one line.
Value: bpm 91
